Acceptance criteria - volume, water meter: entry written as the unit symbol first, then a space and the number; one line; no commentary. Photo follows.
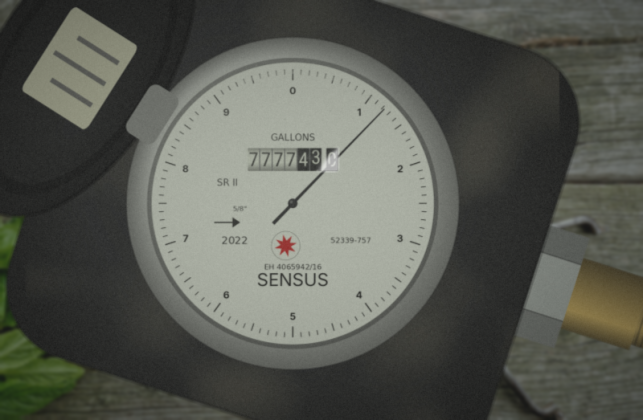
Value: gal 7777431.2
